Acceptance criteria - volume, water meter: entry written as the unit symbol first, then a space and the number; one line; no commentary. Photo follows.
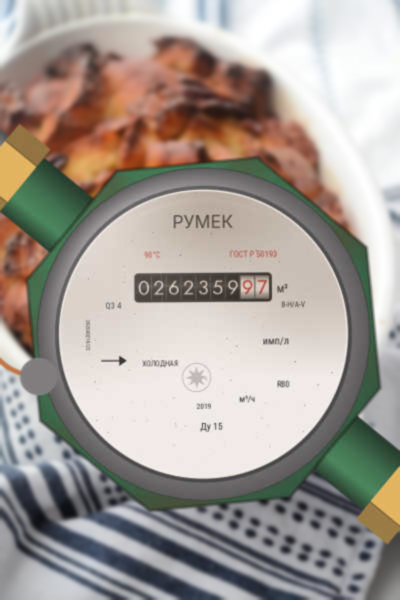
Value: m³ 262359.97
